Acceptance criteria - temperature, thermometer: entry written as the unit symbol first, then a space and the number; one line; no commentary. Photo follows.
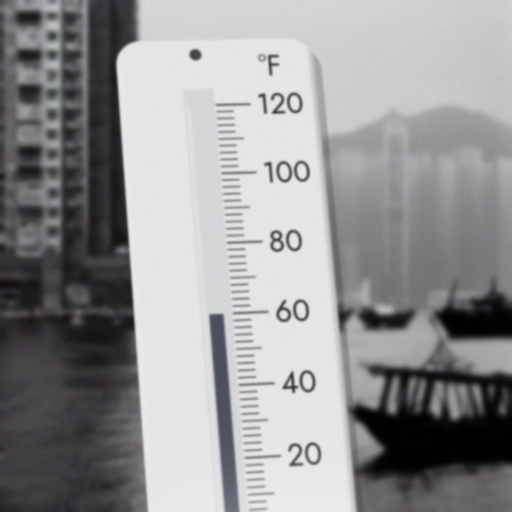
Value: °F 60
